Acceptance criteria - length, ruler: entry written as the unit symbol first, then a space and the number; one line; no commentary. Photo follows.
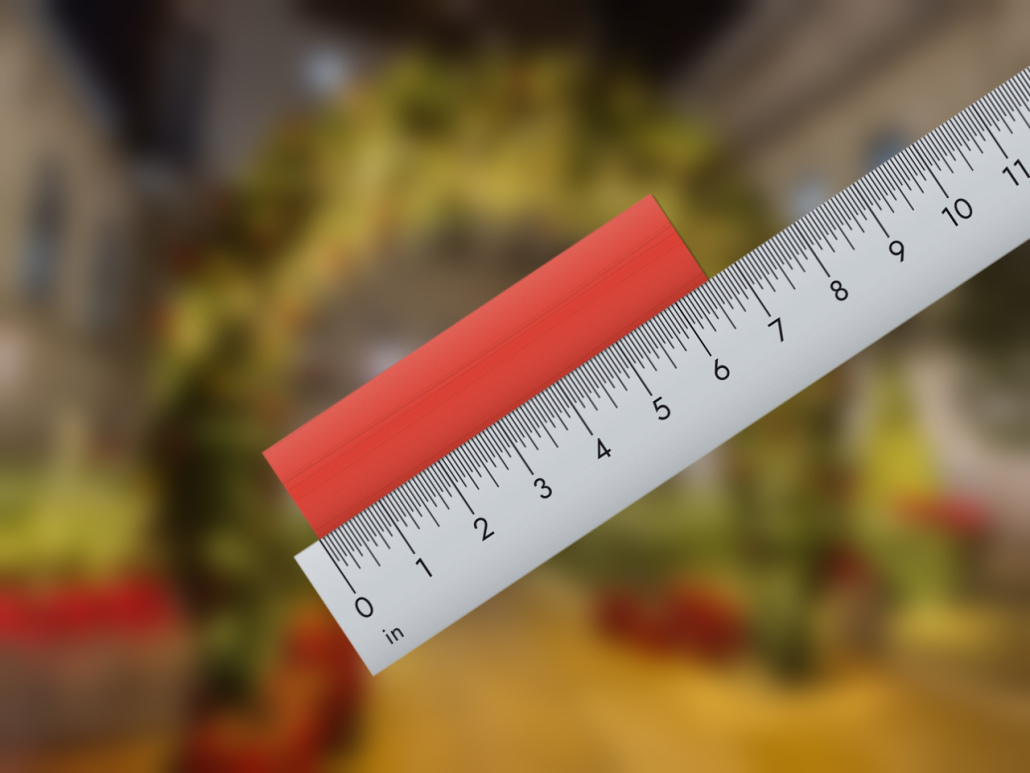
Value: in 6.5625
